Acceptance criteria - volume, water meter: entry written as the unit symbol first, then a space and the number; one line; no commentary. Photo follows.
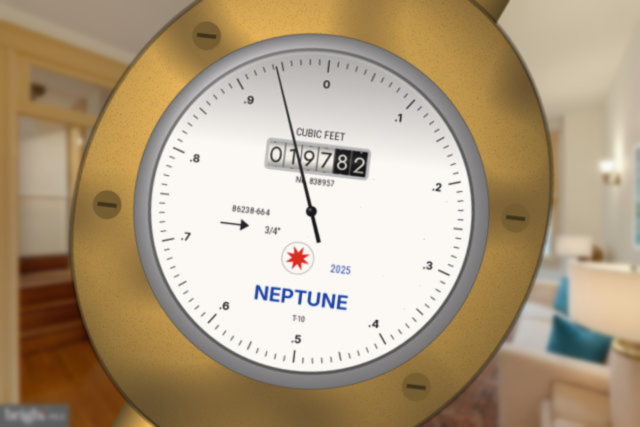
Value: ft³ 19781.94
